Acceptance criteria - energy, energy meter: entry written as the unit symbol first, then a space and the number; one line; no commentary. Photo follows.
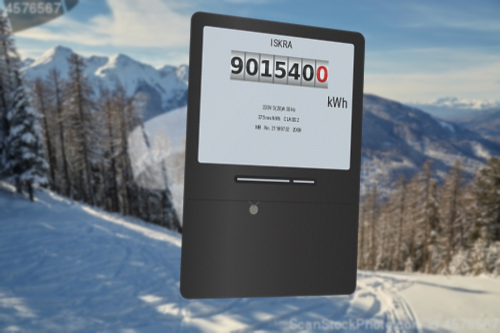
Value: kWh 901540.0
